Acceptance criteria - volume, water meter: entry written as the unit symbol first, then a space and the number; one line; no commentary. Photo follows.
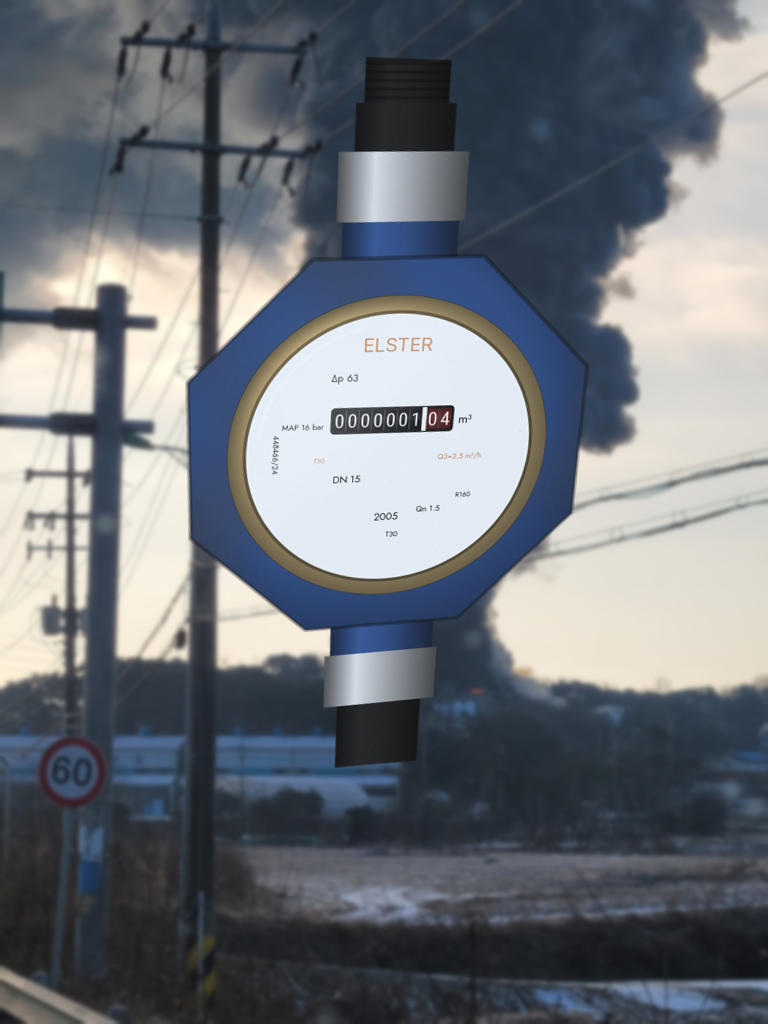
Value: m³ 1.04
